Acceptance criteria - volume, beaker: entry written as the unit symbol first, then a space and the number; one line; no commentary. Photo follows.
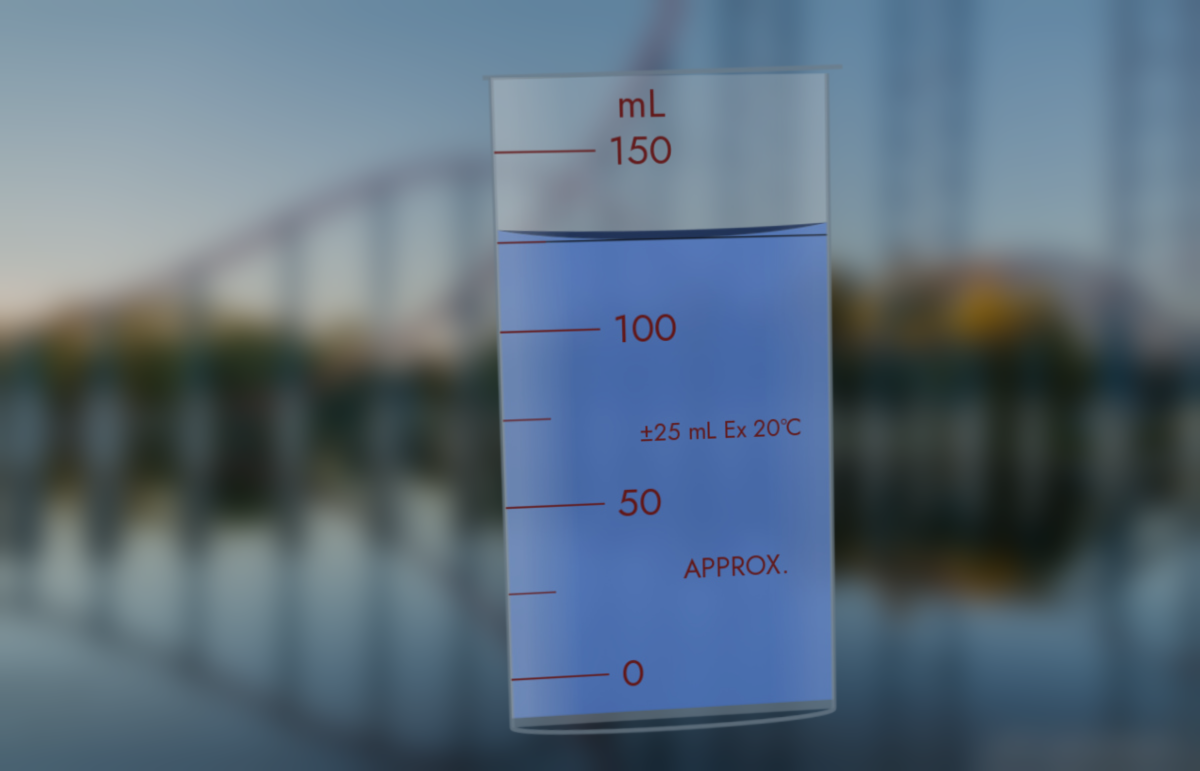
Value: mL 125
